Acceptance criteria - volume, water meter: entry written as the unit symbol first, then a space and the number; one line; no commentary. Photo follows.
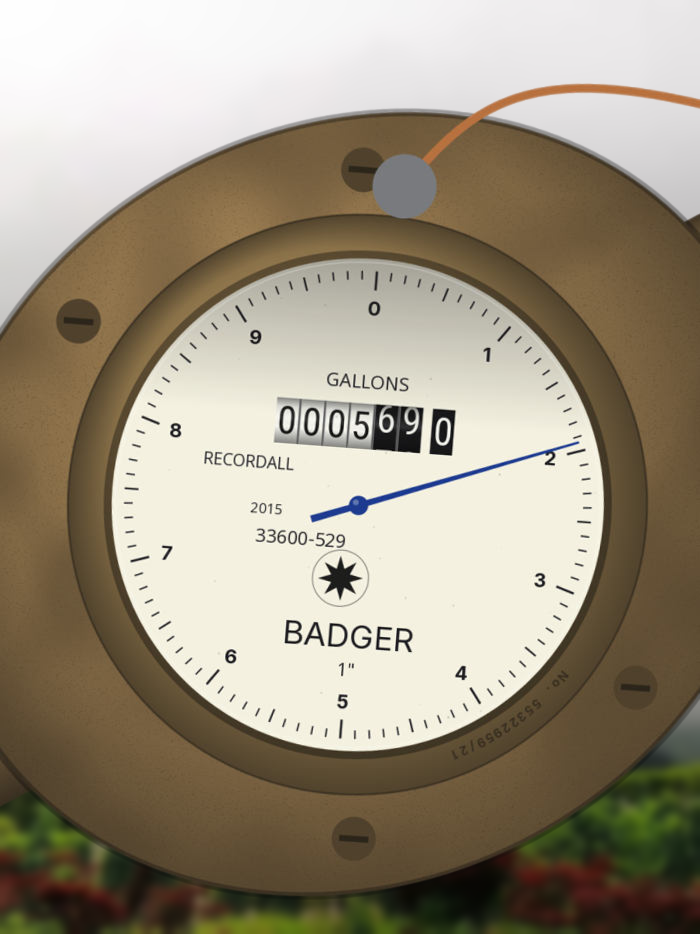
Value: gal 5691.9
